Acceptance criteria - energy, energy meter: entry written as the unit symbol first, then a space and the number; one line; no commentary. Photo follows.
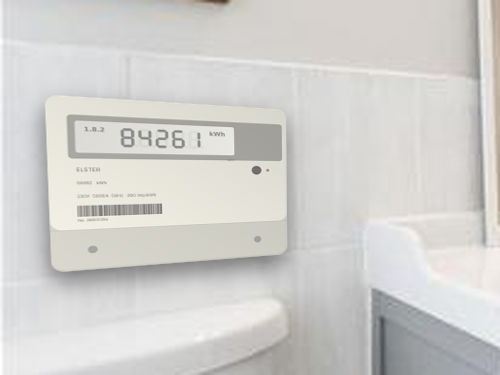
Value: kWh 84261
